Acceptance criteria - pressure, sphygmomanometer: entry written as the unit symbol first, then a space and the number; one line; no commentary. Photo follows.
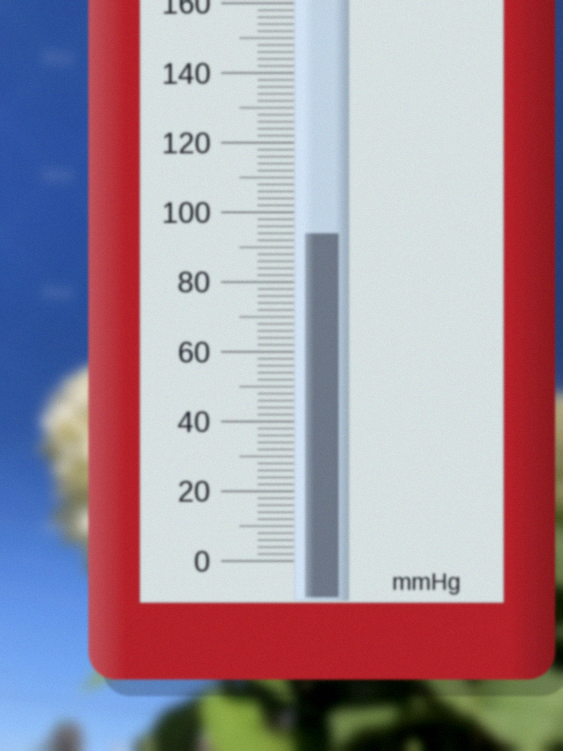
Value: mmHg 94
